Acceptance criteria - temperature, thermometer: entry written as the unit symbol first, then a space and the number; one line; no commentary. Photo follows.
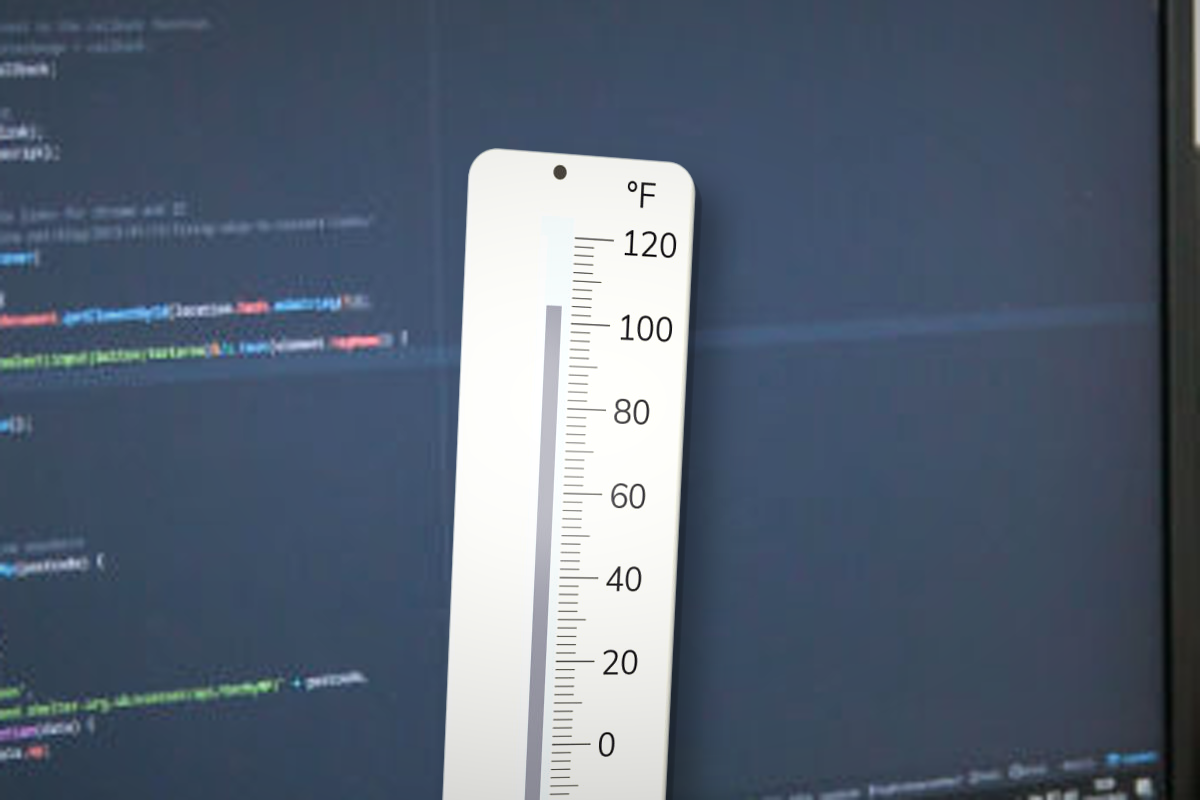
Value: °F 104
